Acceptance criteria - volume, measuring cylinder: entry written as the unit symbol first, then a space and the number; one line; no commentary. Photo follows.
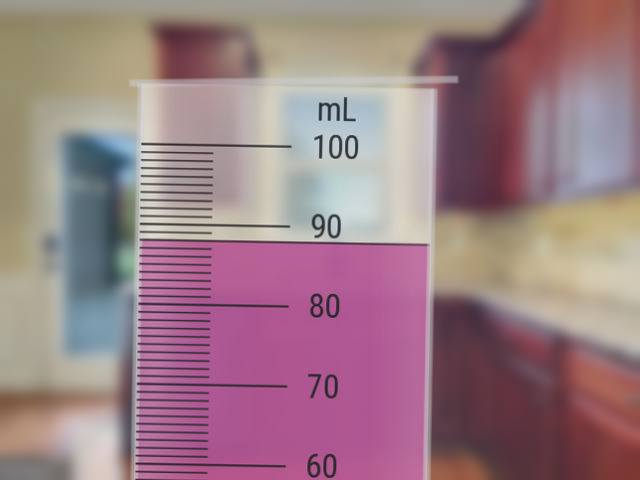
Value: mL 88
